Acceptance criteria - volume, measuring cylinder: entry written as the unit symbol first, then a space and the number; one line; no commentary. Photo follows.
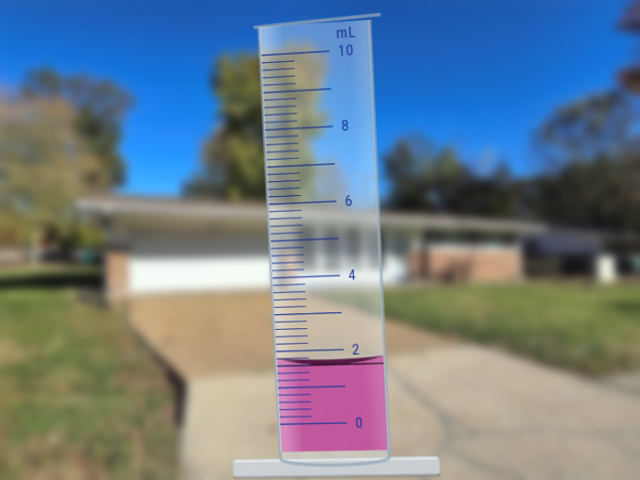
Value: mL 1.6
